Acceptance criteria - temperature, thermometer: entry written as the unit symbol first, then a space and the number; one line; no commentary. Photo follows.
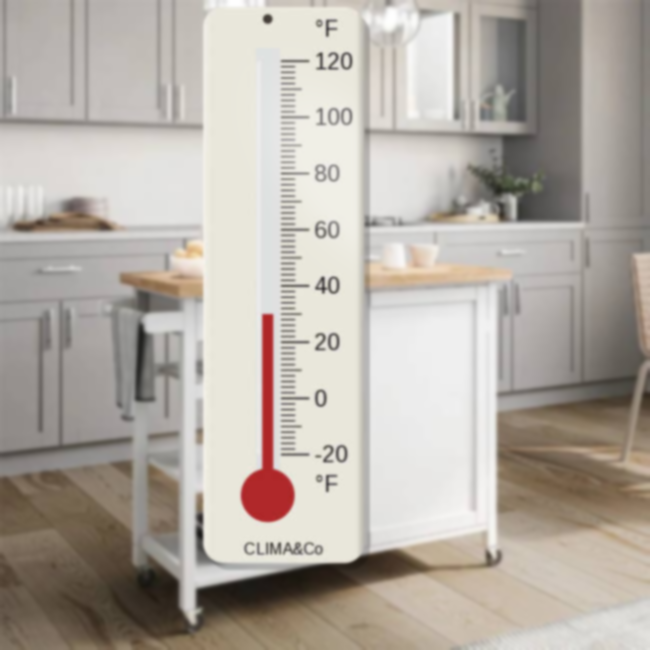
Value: °F 30
